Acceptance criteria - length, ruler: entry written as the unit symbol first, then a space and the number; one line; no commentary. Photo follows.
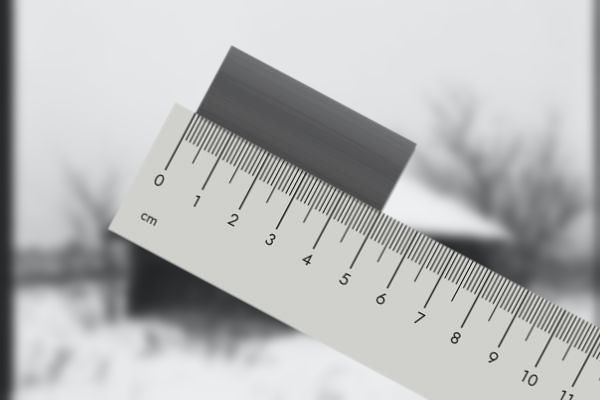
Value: cm 5
